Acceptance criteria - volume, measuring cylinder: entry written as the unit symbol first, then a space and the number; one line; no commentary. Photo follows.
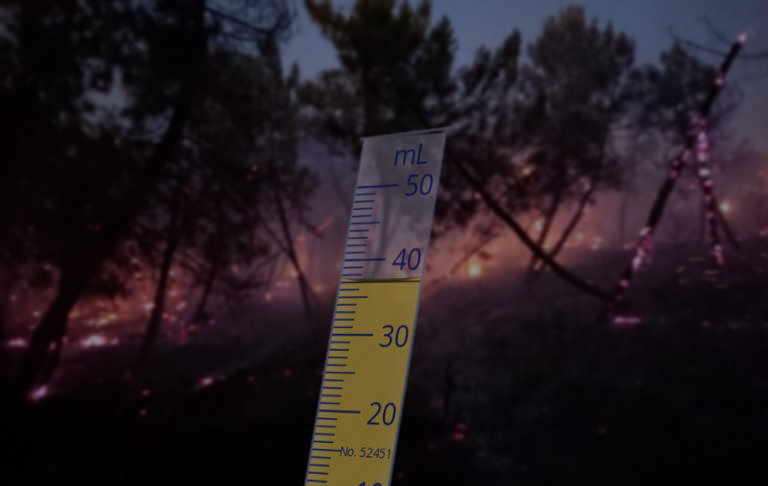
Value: mL 37
